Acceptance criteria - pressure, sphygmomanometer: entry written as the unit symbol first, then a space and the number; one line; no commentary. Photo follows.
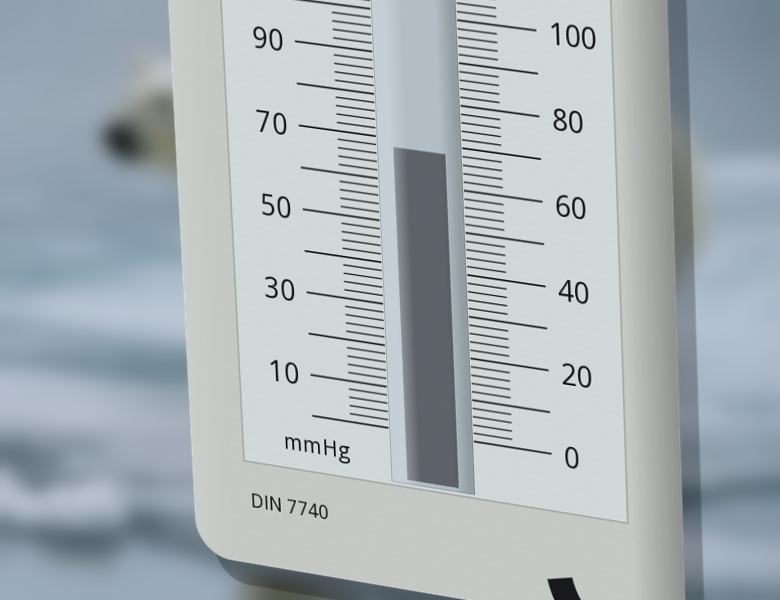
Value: mmHg 68
